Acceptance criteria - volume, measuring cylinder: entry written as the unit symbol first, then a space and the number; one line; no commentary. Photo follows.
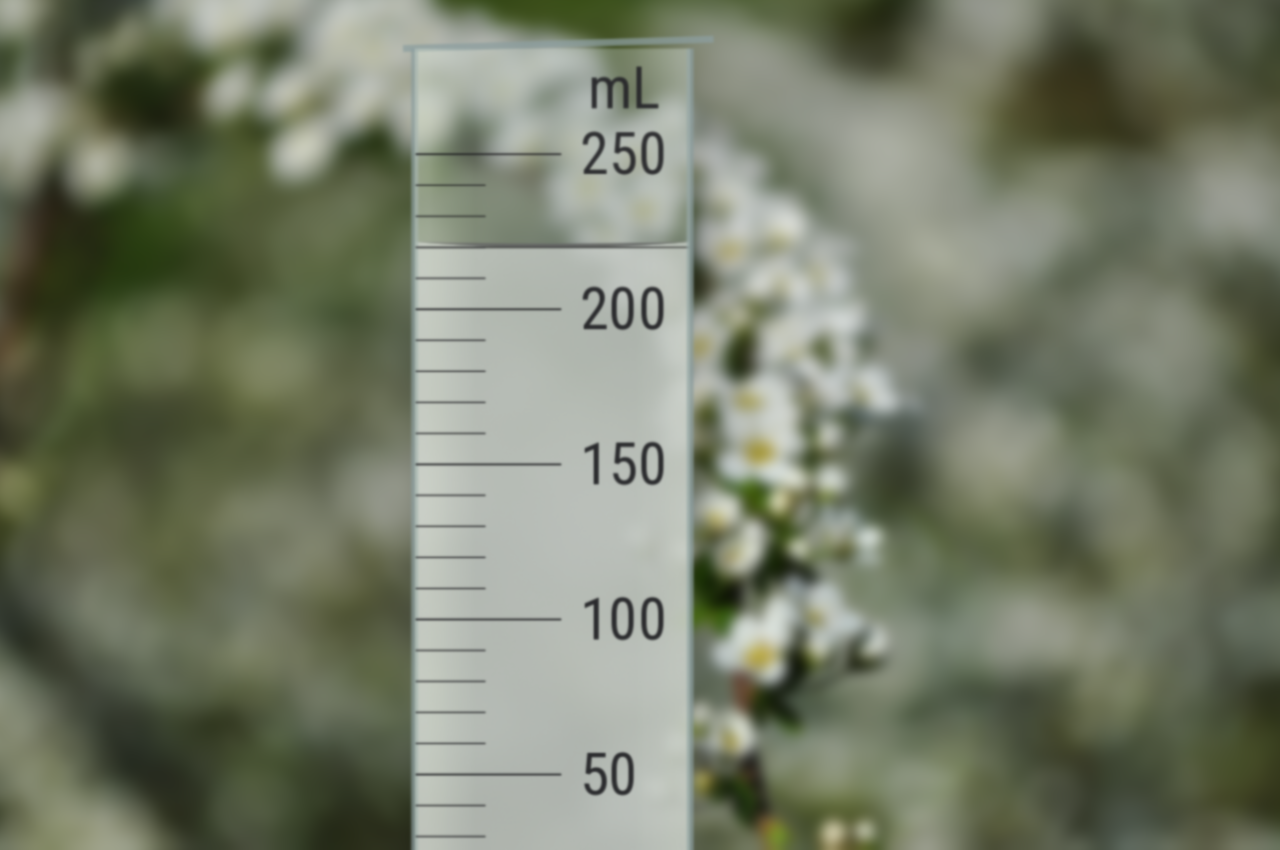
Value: mL 220
